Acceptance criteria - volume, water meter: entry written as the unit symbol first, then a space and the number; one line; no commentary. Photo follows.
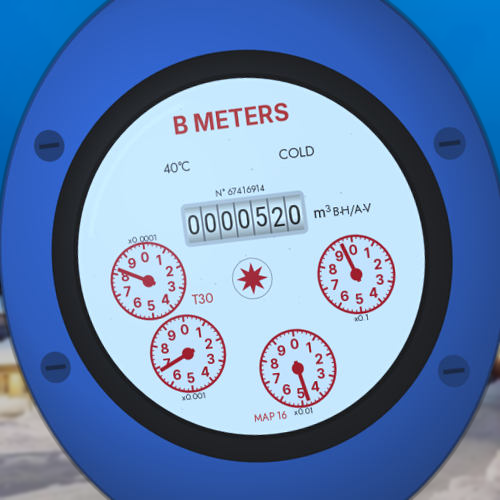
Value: m³ 519.9468
